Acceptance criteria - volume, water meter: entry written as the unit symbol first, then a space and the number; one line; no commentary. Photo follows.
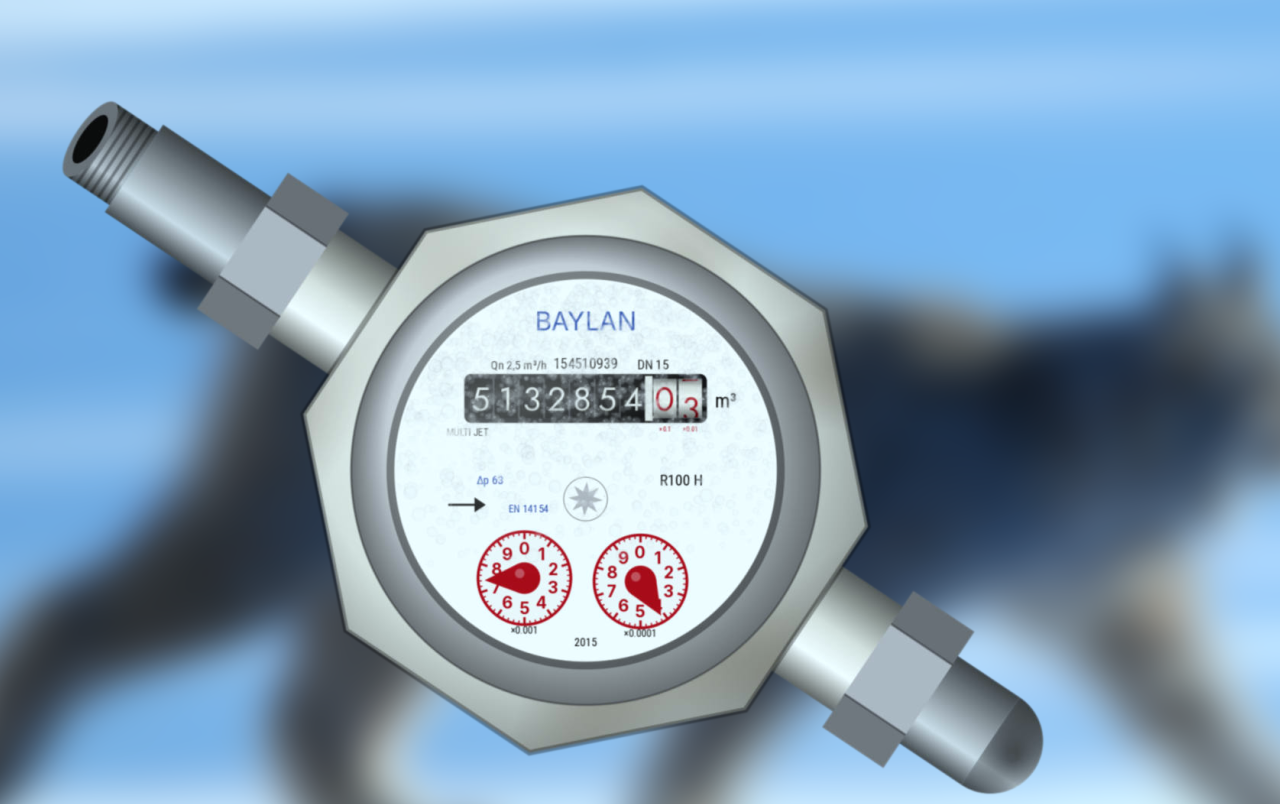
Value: m³ 5132854.0274
